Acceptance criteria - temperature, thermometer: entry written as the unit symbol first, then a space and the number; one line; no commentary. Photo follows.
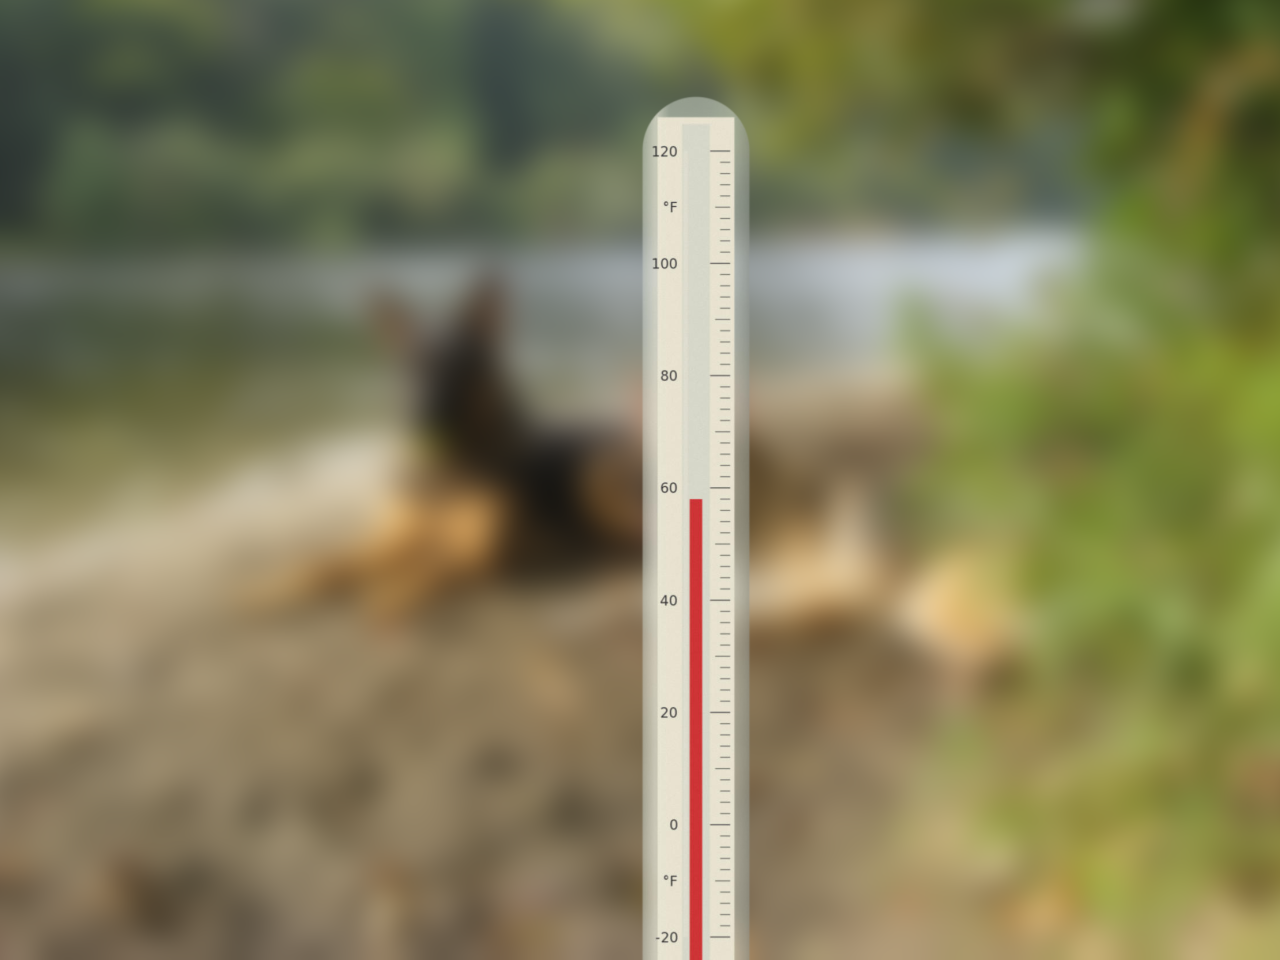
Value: °F 58
